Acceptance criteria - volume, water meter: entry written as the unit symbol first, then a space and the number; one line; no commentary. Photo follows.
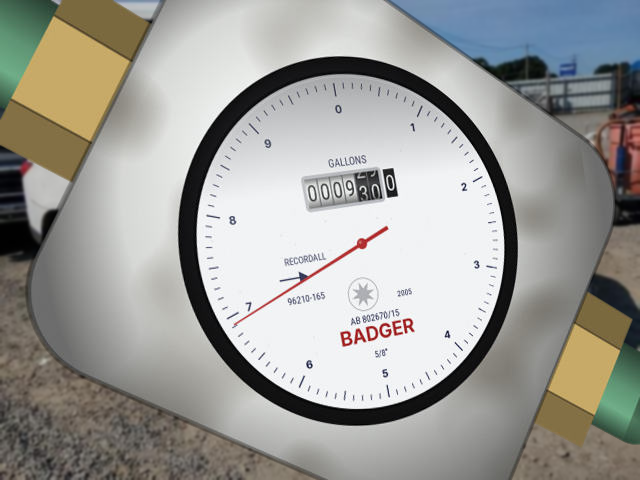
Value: gal 9296.9
